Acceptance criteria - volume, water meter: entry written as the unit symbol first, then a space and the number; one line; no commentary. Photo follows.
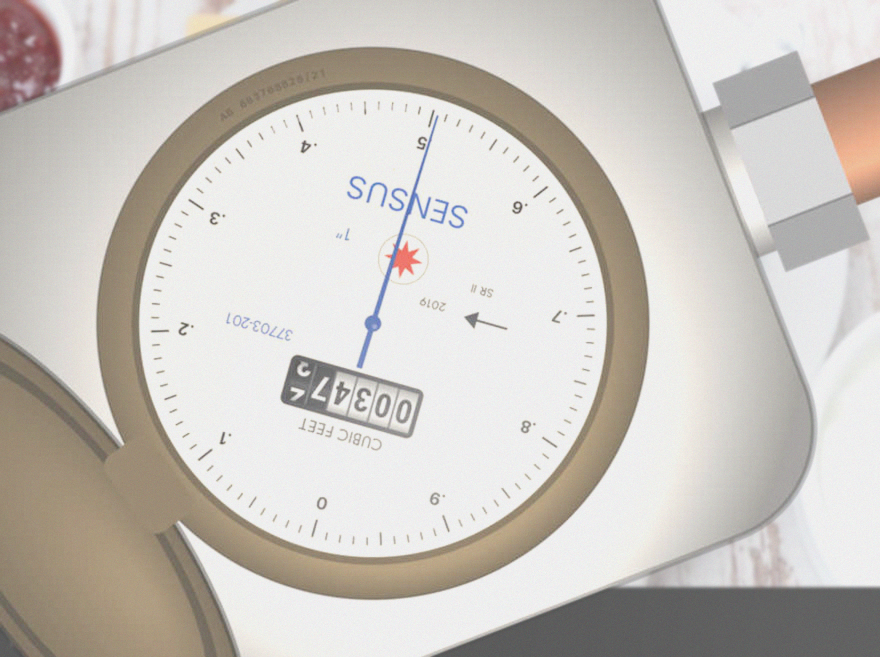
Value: ft³ 3472.50
